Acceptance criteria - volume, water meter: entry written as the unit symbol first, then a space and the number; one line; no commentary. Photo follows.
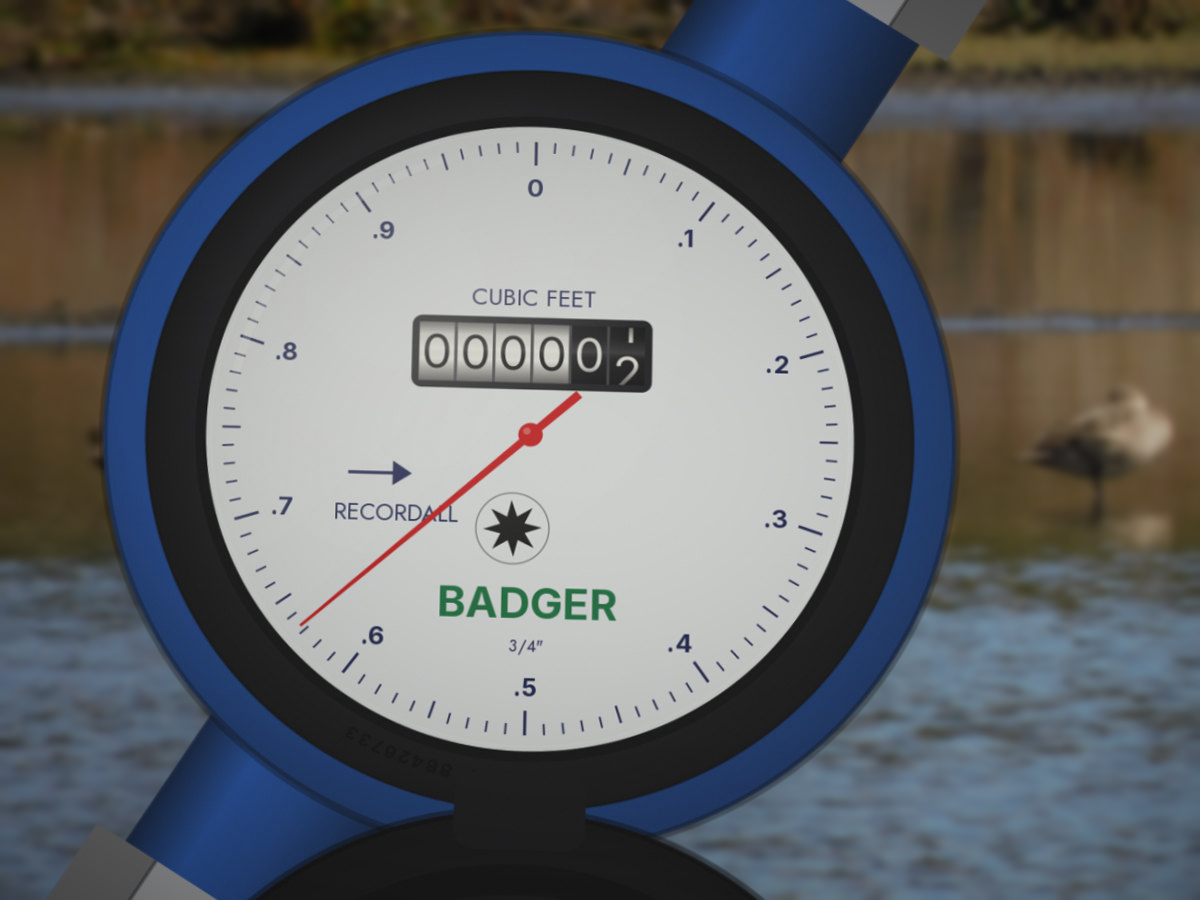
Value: ft³ 1.63
